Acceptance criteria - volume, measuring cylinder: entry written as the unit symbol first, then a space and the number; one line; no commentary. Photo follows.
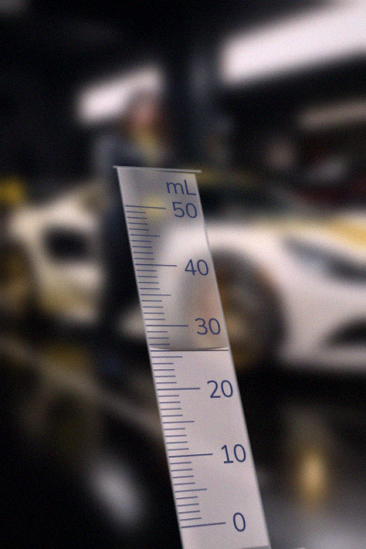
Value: mL 26
